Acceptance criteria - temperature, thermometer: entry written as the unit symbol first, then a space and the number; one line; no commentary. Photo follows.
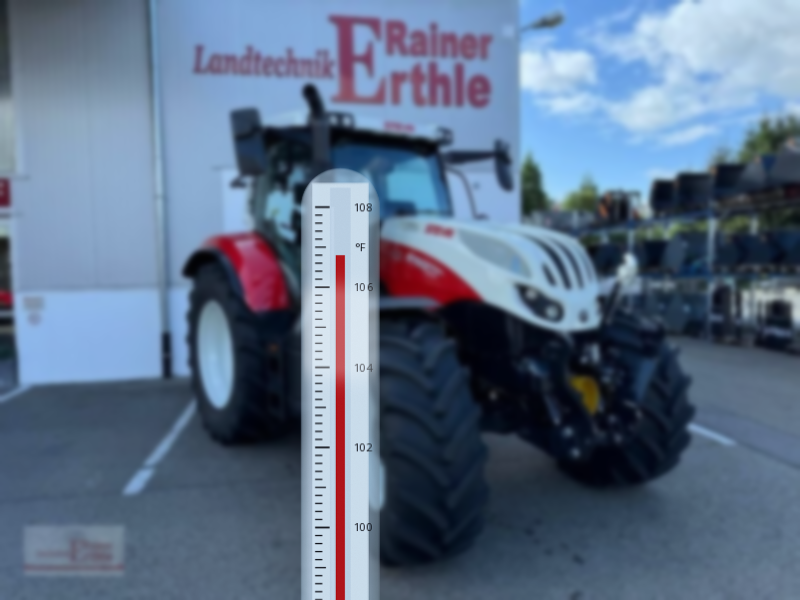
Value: °F 106.8
